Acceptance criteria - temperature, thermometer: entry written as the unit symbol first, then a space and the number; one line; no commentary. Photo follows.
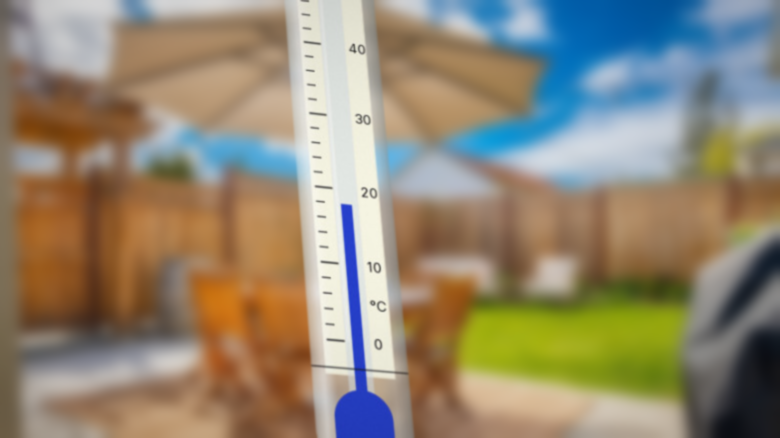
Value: °C 18
